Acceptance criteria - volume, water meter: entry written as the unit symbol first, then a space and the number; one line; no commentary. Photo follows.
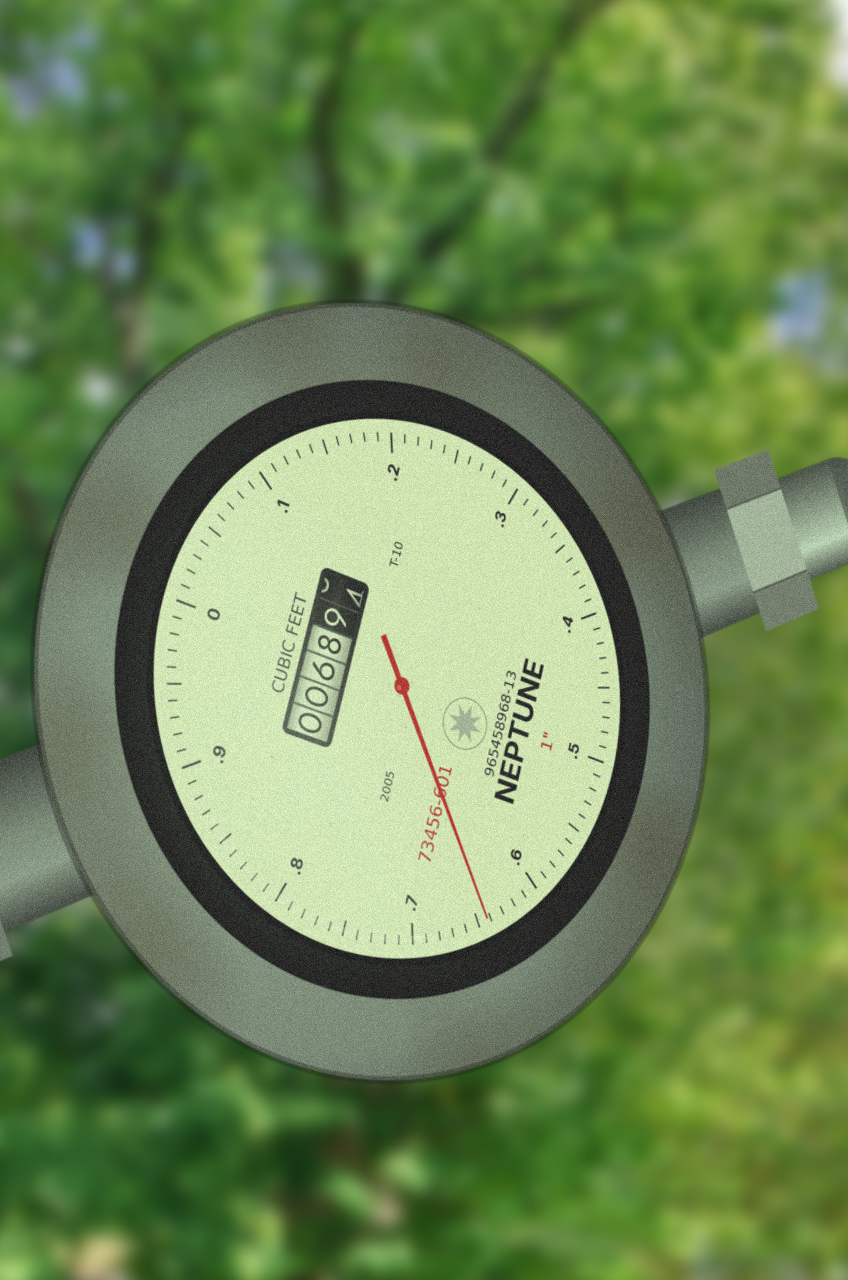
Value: ft³ 6893.64
